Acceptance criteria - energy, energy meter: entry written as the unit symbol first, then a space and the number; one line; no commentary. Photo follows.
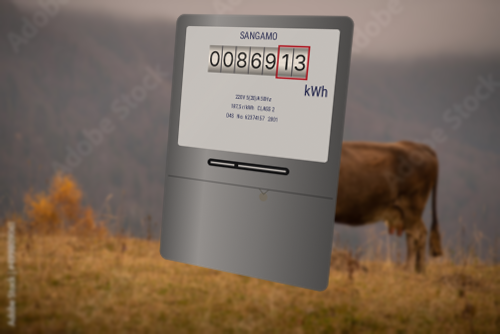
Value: kWh 869.13
